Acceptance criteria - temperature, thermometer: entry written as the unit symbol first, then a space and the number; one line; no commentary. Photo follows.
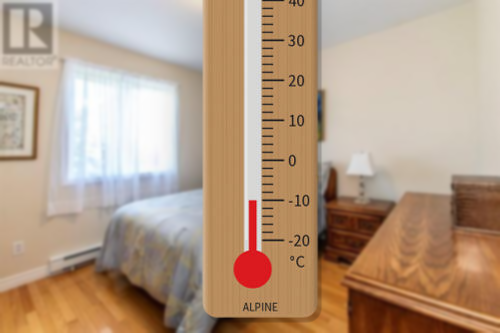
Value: °C -10
